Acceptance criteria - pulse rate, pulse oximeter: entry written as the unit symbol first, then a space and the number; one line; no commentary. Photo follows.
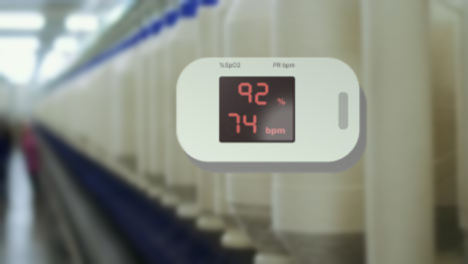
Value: bpm 74
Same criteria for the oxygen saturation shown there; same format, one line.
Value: % 92
